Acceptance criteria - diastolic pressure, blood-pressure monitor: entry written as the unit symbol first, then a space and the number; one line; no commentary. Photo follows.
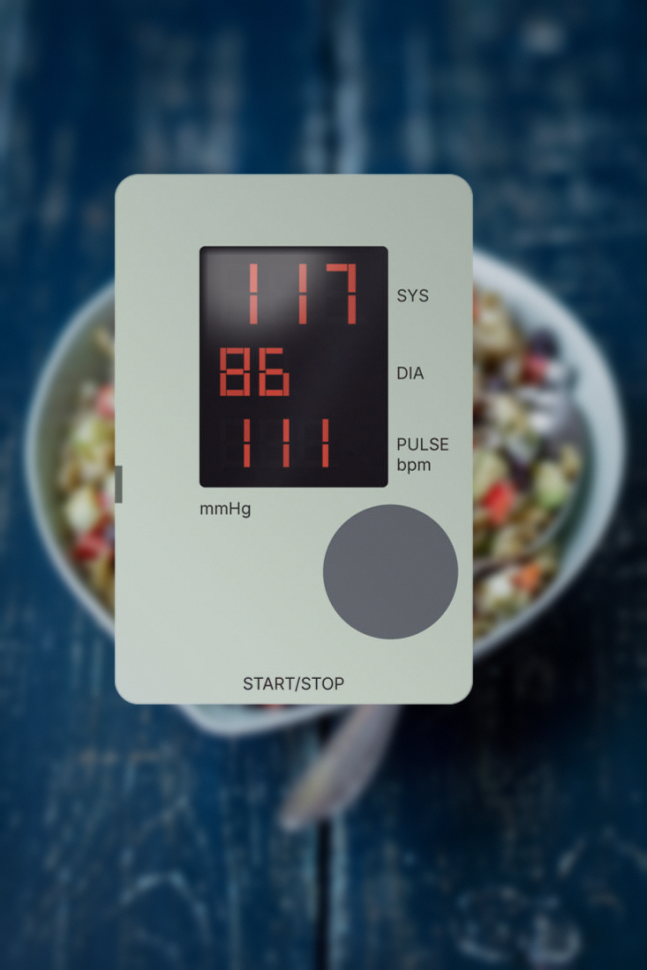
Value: mmHg 86
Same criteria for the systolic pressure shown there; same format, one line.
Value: mmHg 117
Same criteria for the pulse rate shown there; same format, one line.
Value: bpm 111
